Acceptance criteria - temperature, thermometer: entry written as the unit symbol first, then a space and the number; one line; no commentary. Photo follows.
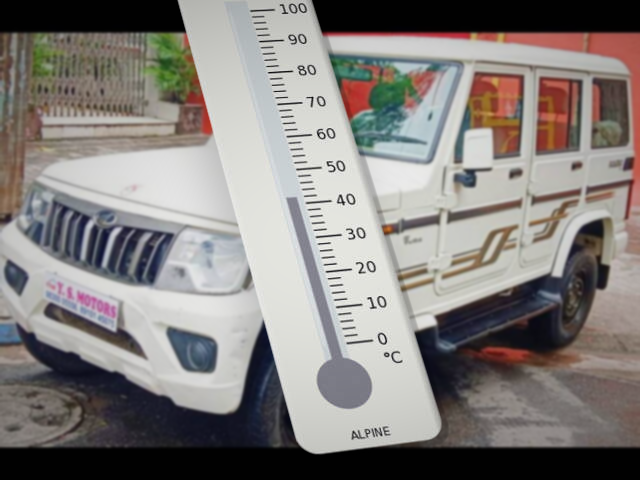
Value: °C 42
